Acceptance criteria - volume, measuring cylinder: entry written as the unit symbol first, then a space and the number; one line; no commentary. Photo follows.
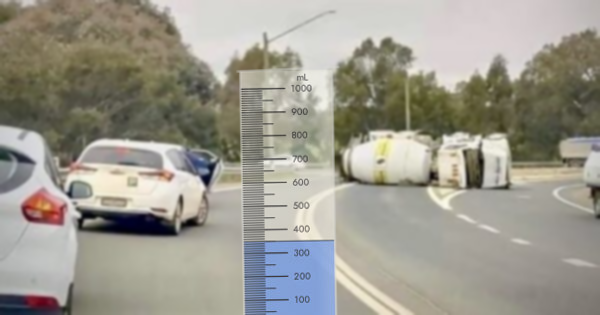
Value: mL 350
